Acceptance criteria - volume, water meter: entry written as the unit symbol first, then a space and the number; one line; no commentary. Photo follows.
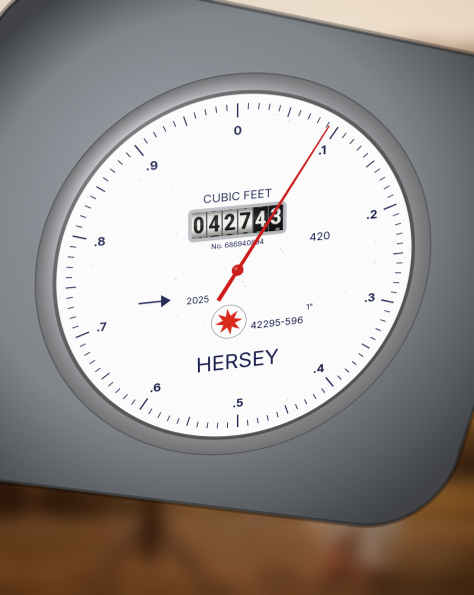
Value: ft³ 42743.09
